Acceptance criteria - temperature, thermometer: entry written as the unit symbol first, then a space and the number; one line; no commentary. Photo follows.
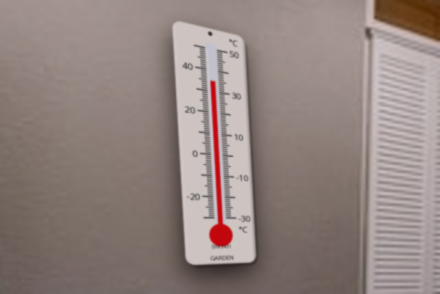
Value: °C 35
